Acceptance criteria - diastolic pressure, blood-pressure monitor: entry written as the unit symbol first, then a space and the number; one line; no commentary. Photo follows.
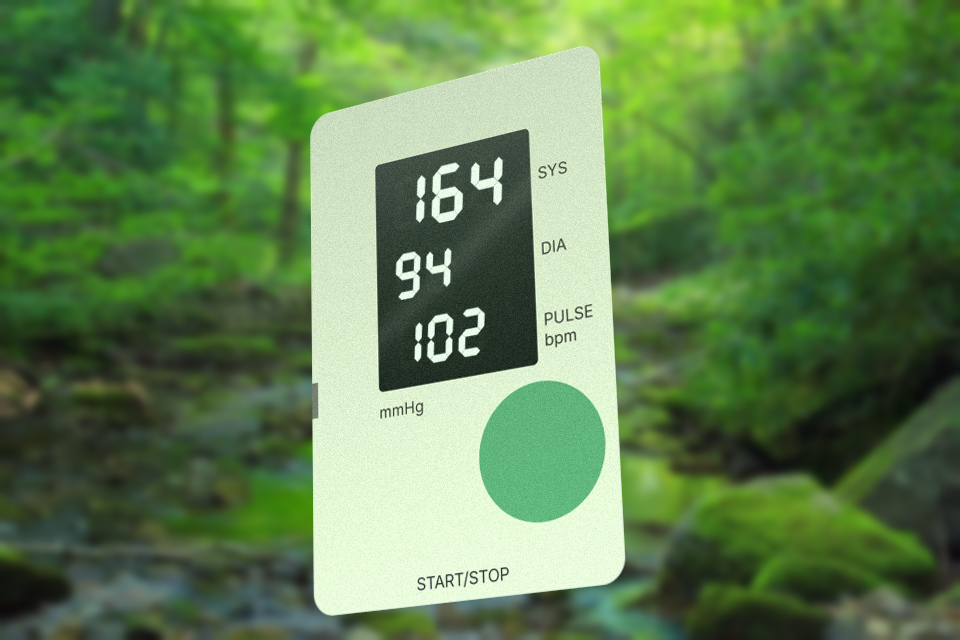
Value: mmHg 94
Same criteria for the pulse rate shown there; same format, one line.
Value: bpm 102
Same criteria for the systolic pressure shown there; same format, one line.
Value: mmHg 164
